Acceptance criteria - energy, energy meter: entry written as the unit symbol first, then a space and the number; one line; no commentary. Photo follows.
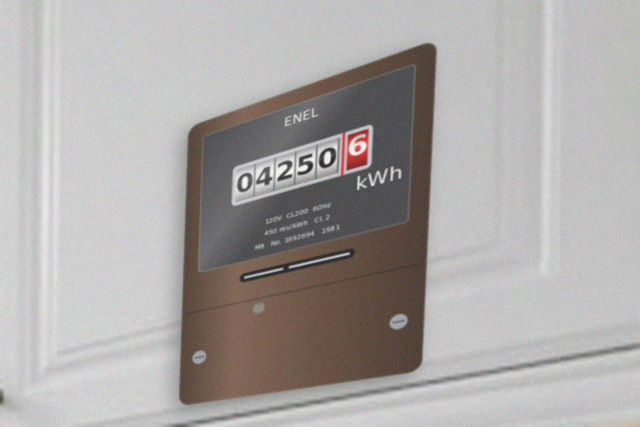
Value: kWh 4250.6
